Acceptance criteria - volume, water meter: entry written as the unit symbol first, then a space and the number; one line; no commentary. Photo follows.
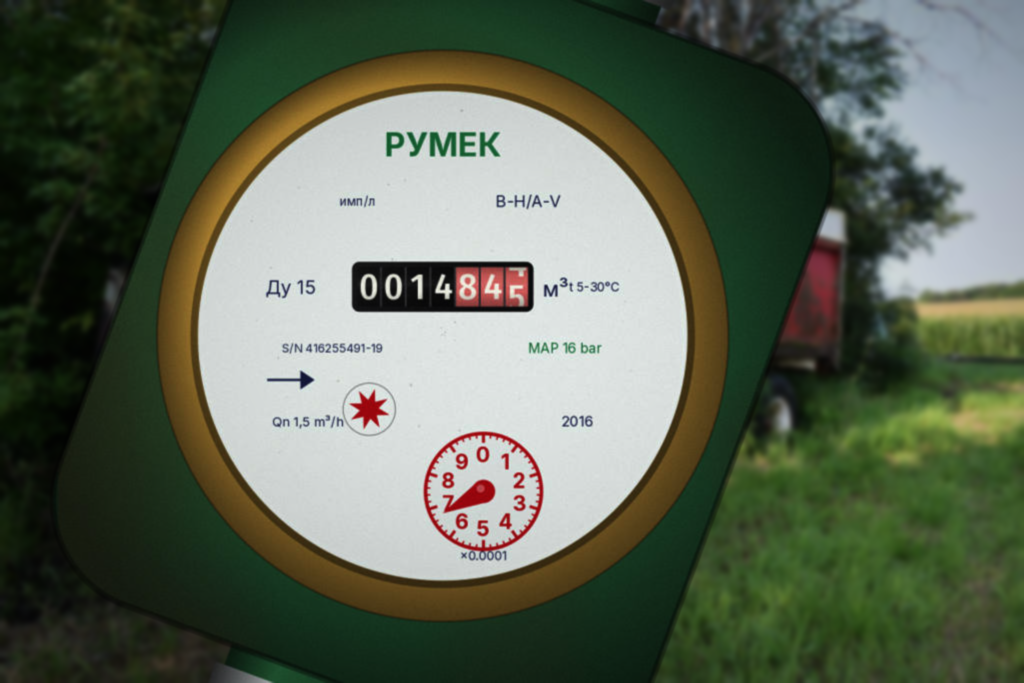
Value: m³ 14.8446
